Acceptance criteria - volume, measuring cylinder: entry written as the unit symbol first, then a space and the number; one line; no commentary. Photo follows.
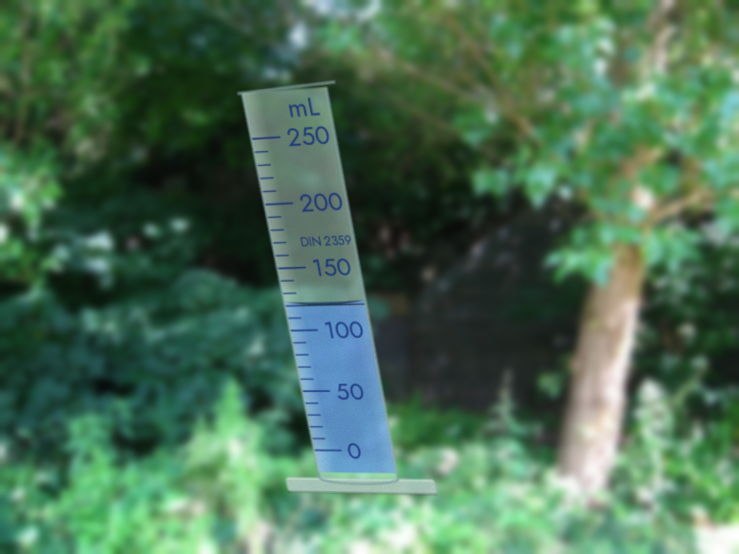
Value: mL 120
